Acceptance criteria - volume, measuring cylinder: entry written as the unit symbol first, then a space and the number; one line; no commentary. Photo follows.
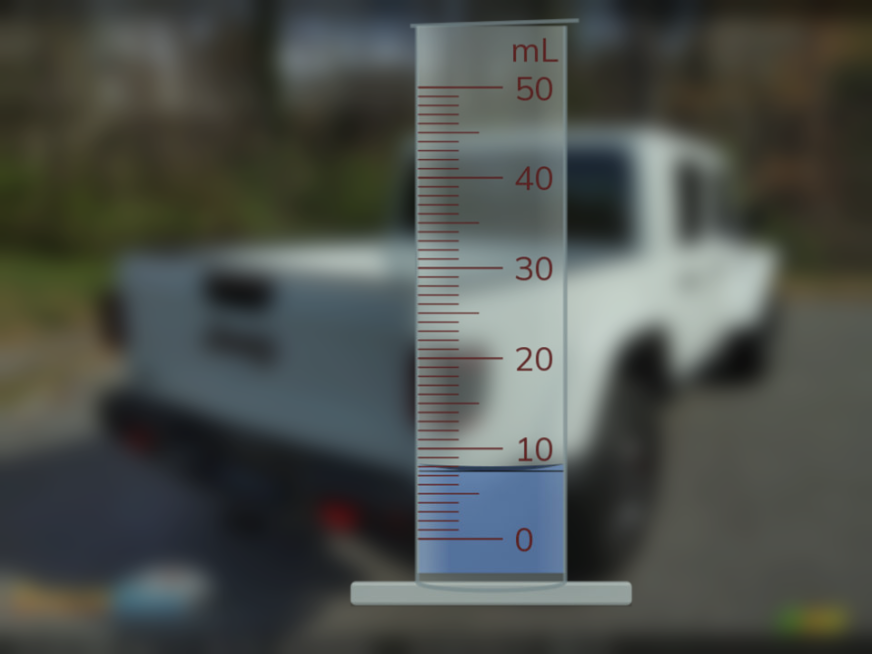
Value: mL 7.5
